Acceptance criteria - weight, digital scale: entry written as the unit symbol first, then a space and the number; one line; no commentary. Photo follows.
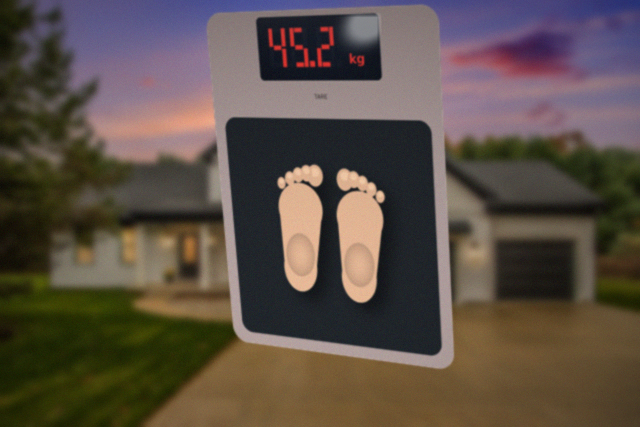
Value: kg 45.2
